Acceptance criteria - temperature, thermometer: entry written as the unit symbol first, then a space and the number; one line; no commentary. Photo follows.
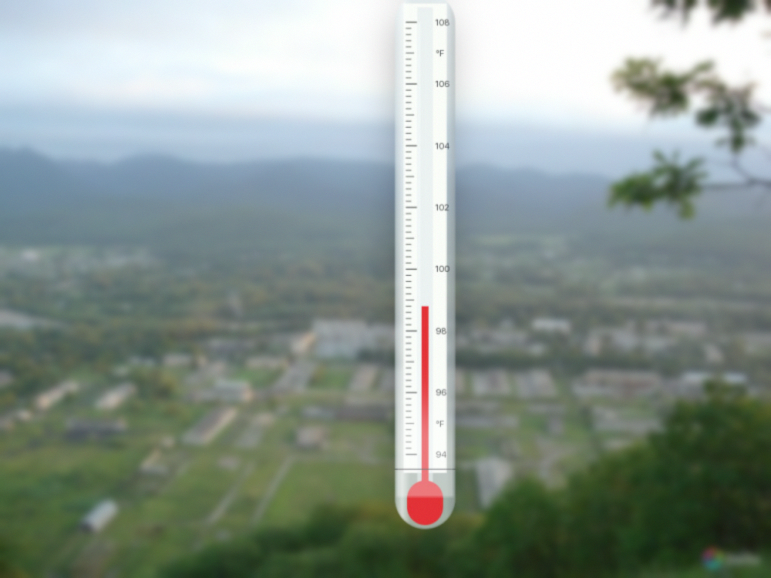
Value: °F 98.8
